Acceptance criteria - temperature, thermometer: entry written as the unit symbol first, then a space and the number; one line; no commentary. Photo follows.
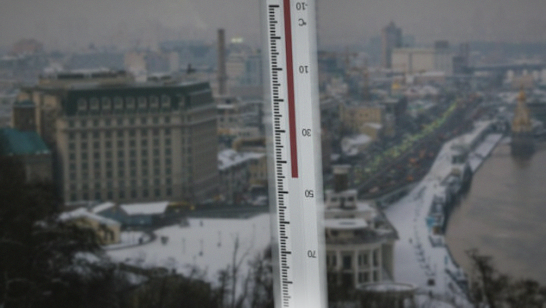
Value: °C 45
